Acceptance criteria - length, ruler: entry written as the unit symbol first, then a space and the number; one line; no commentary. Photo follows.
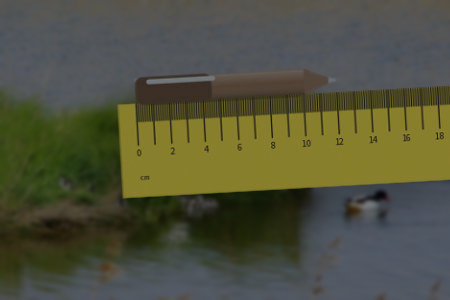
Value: cm 12
